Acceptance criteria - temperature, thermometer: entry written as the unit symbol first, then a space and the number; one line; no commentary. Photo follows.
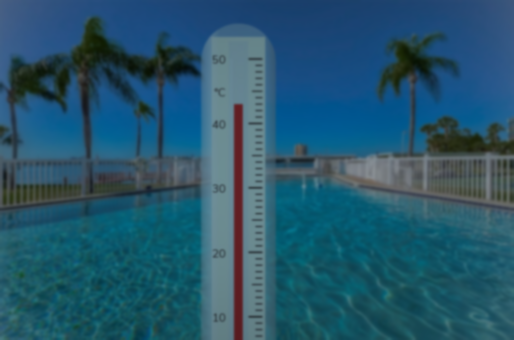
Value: °C 43
